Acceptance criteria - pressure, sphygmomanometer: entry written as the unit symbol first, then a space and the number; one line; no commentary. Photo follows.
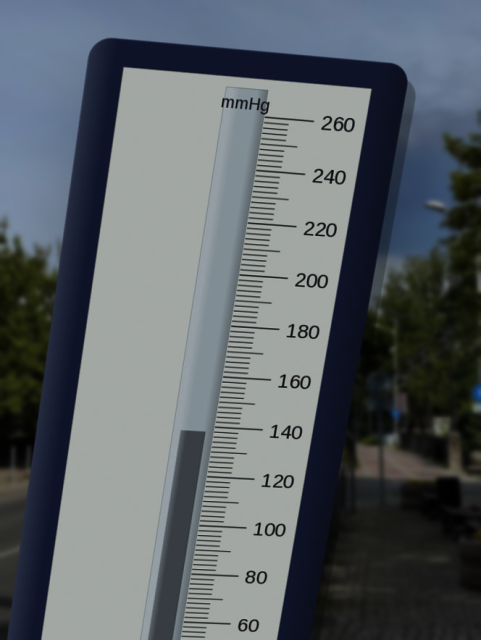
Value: mmHg 138
